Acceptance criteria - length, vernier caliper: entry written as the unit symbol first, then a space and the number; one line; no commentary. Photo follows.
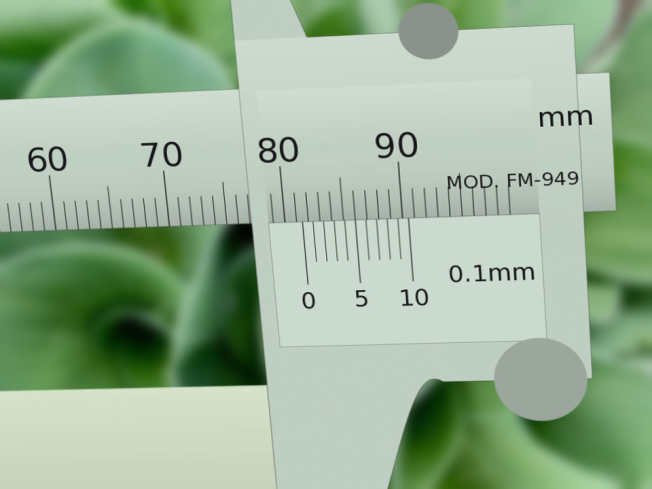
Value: mm 81.5
